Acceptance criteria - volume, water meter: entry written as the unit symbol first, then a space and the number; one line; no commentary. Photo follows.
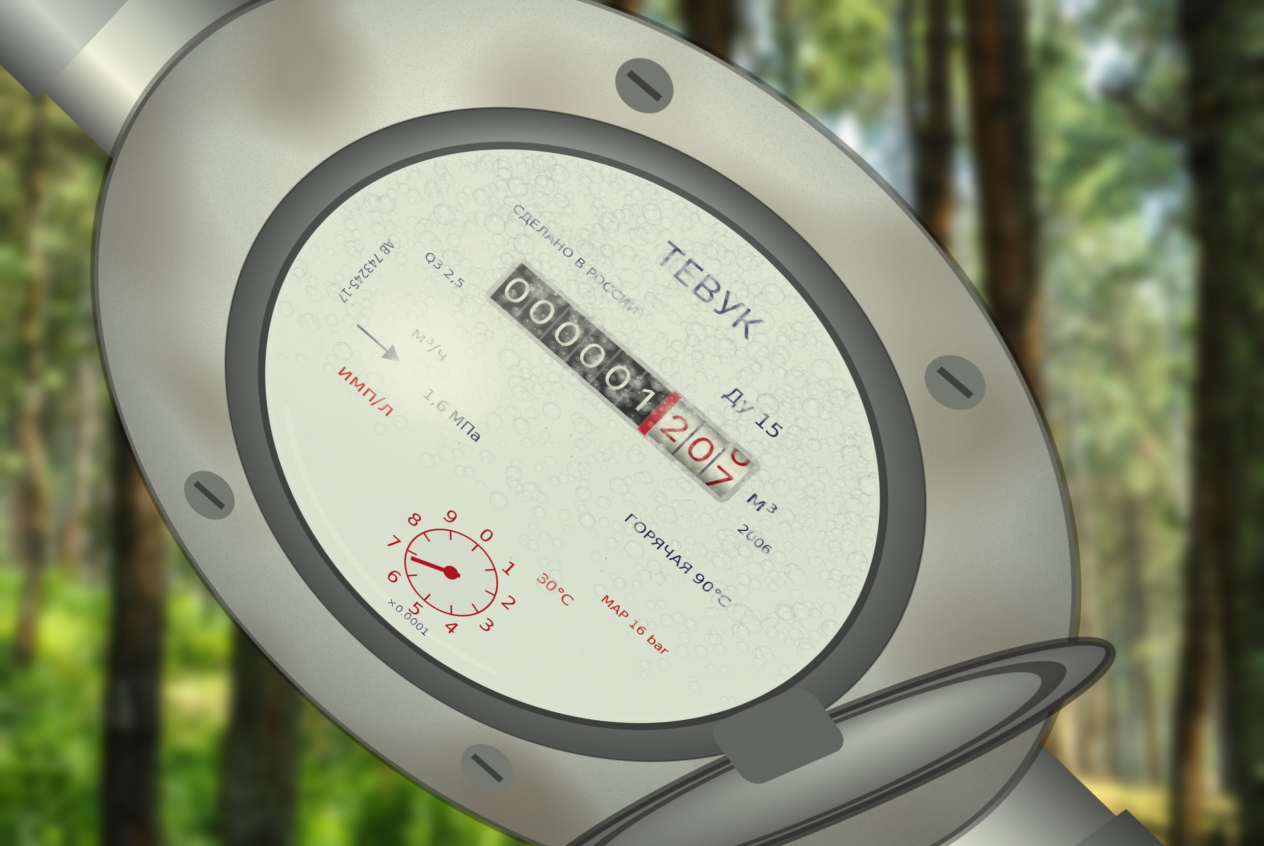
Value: m³ 1.2066
